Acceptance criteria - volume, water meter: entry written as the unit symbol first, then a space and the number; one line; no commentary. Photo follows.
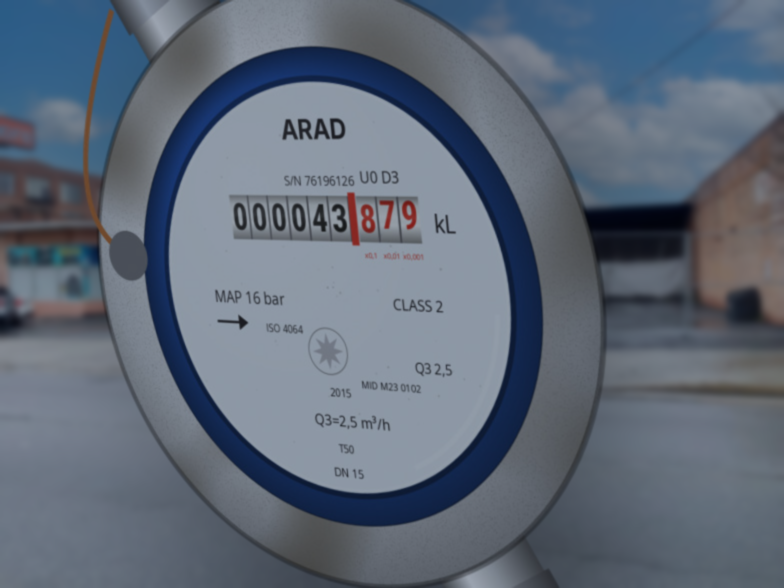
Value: kL 43.879
